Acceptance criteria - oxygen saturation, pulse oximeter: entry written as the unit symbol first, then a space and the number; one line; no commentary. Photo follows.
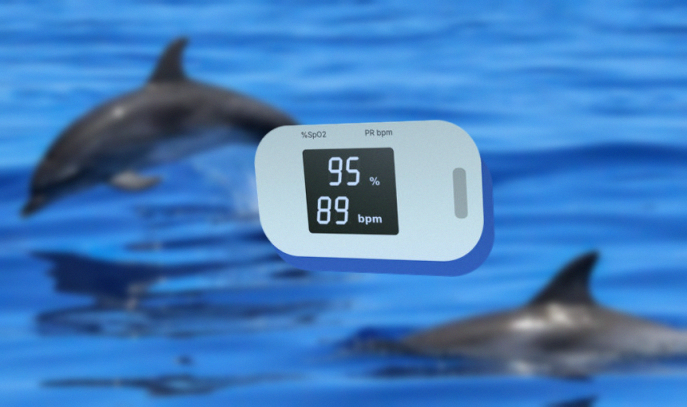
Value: % 95
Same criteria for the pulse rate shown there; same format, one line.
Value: bpm 89
